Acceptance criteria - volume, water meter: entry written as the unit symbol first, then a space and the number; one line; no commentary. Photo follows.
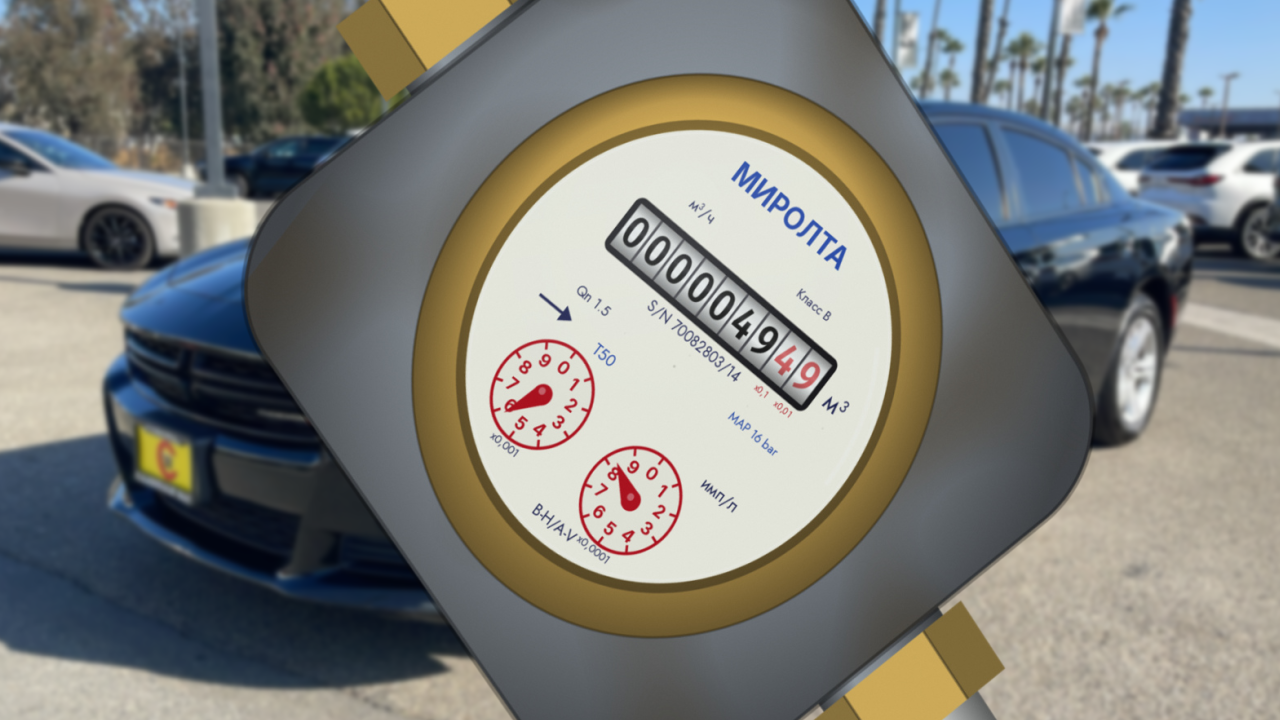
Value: m³ 49.4958
